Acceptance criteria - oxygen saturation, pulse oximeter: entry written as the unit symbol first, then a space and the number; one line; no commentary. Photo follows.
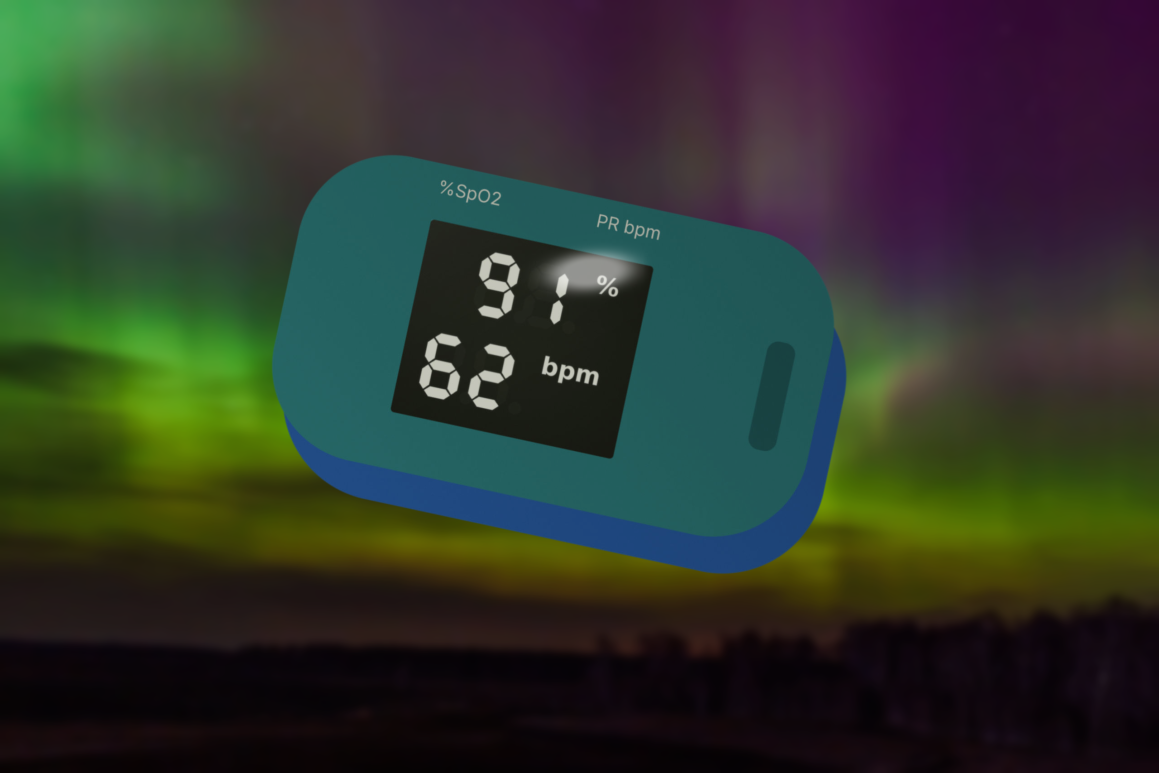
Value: % 91
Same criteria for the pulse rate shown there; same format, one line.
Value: bpm 62
